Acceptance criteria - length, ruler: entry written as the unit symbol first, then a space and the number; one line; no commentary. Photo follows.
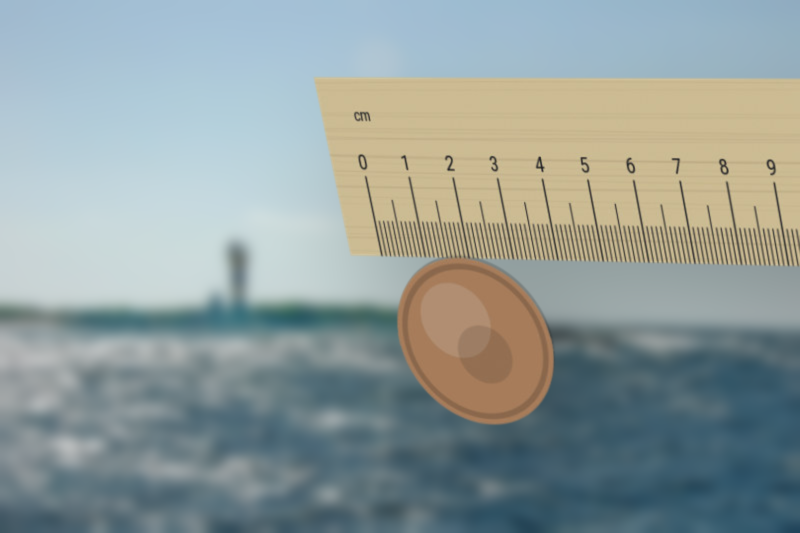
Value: cm 3.5
